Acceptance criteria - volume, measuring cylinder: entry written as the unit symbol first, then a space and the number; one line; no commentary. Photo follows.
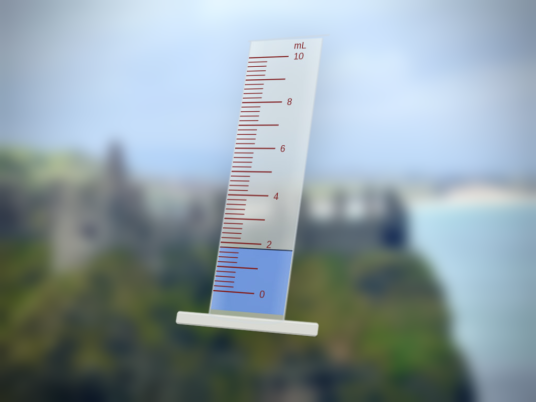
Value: mL 1.8
